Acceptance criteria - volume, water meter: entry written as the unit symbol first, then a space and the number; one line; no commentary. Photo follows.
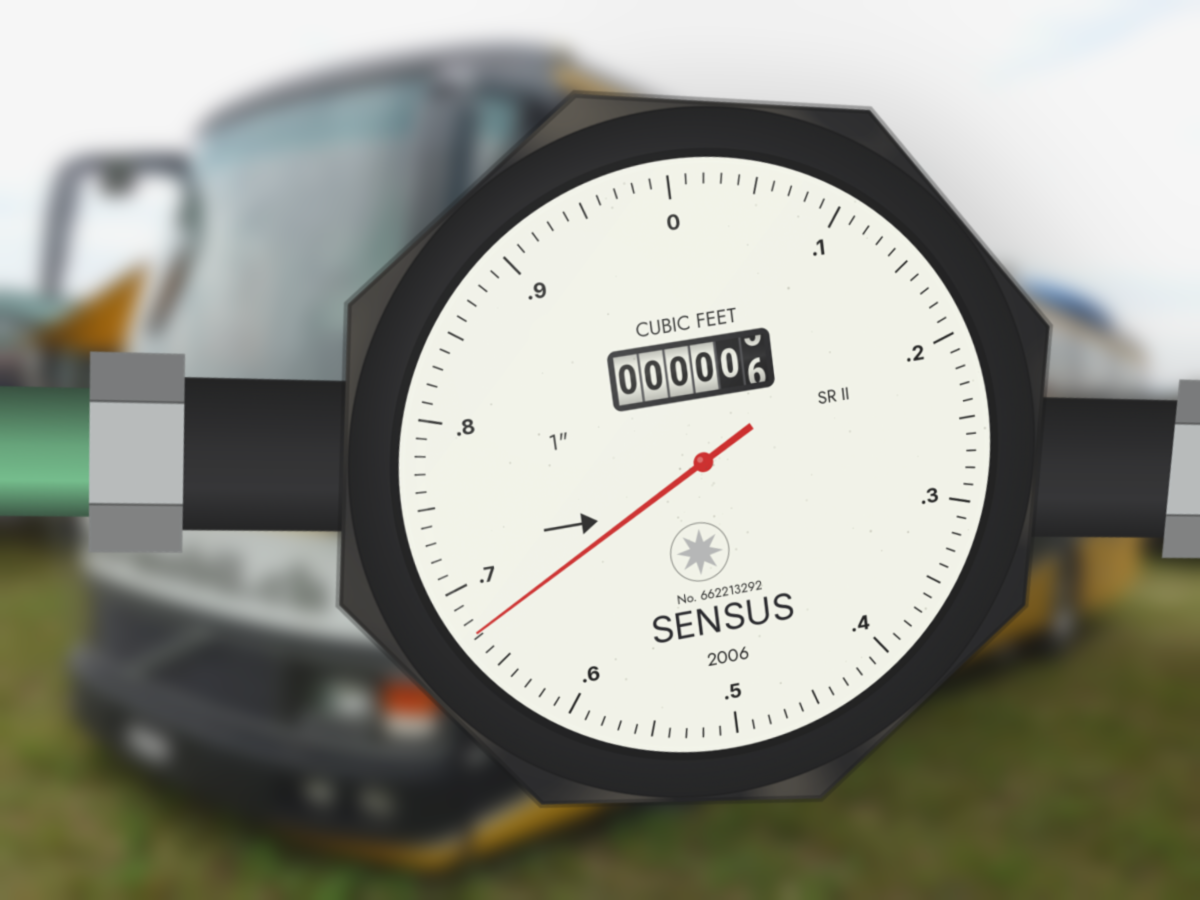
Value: ft³ 5.67
